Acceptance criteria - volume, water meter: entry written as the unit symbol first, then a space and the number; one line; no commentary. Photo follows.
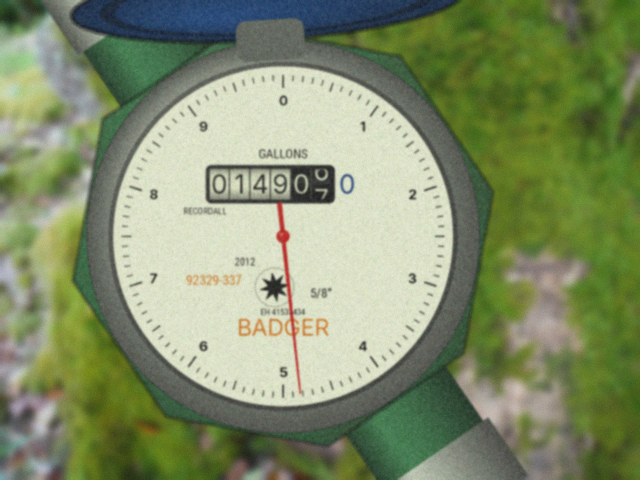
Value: gal 149064.8
